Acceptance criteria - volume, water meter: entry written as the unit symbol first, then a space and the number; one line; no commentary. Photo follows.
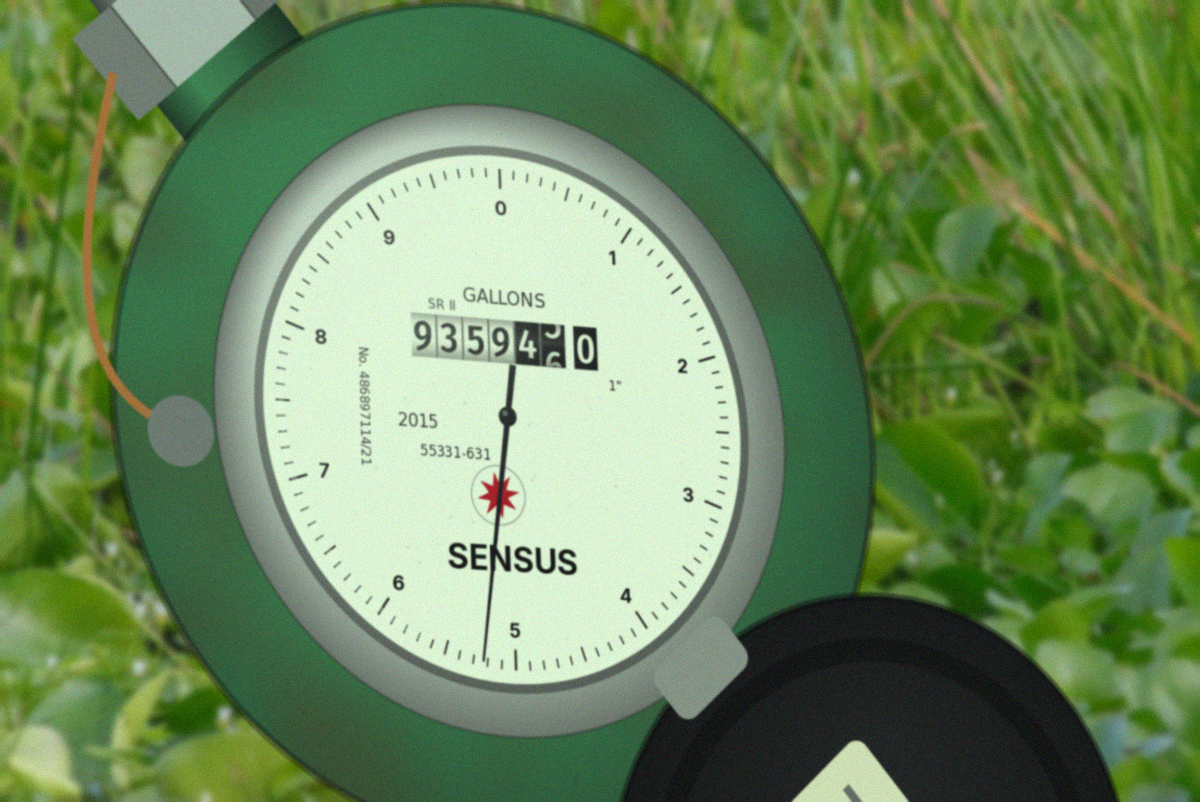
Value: gal 9359455.2
